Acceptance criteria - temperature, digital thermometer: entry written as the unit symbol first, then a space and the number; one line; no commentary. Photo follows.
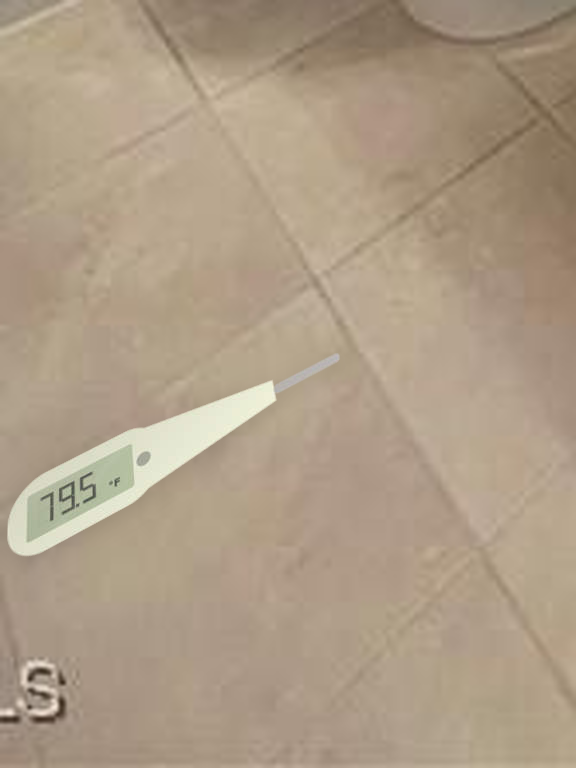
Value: °F 79.5
